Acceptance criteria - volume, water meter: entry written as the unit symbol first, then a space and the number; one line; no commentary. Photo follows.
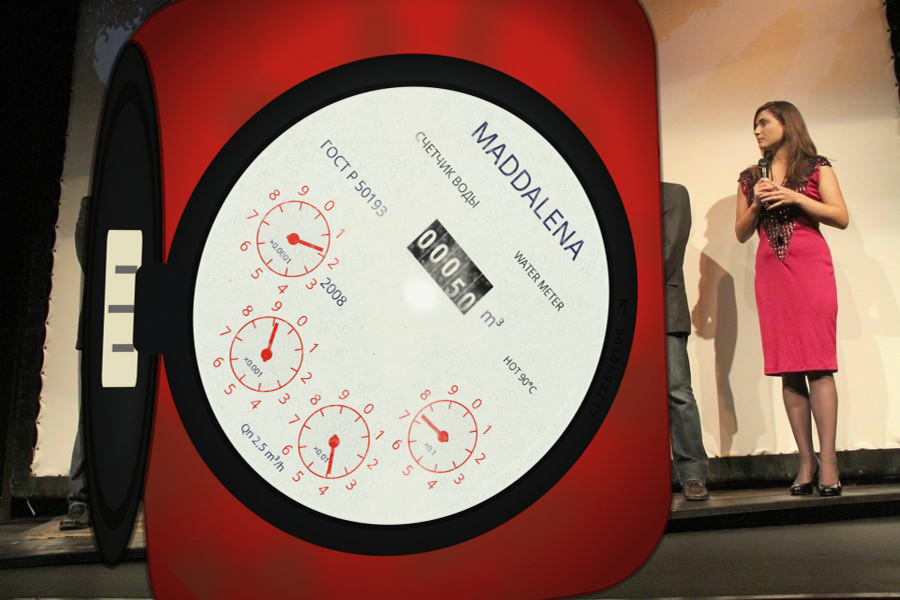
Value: m³ 49.7391
